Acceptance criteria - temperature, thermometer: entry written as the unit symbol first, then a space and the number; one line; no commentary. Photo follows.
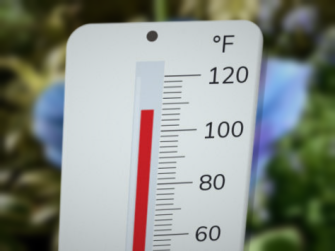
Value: °F 108
